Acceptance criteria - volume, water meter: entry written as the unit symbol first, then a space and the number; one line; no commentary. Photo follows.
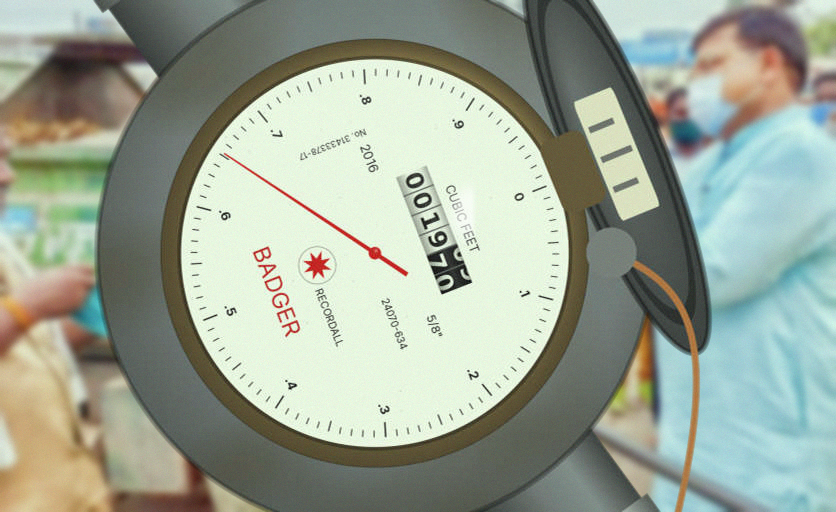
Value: ft³ 1969.65
